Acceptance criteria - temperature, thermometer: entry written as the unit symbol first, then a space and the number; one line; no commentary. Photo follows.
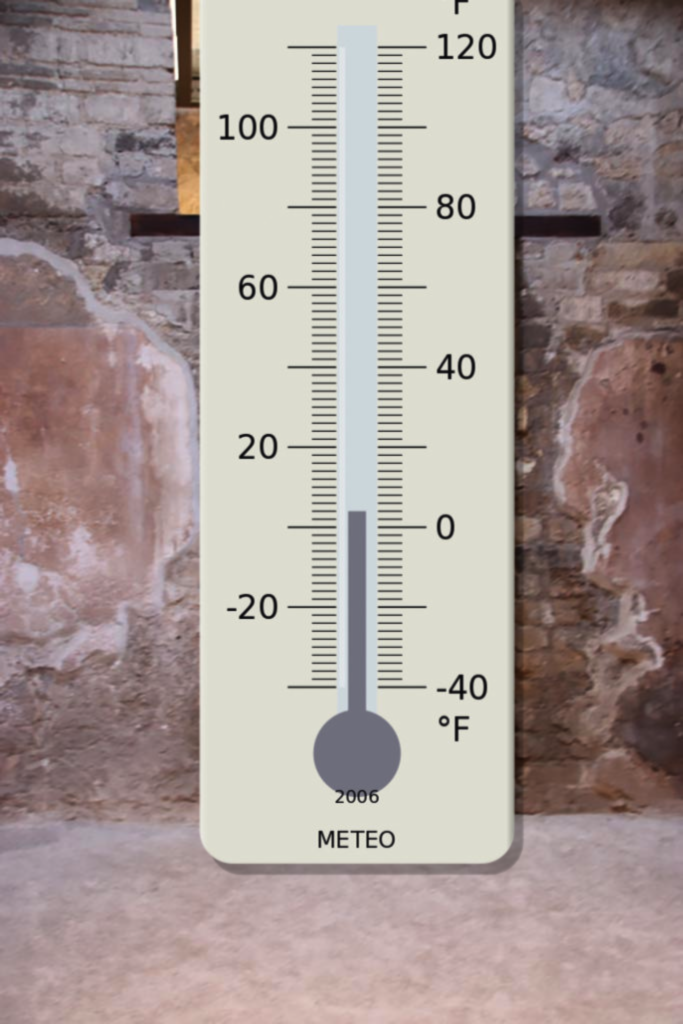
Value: °F 4
